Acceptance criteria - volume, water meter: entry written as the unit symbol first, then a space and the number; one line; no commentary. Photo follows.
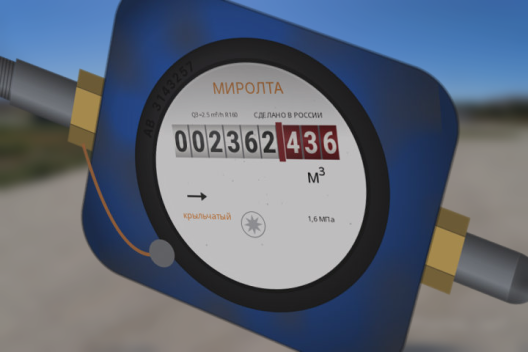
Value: m³ 2362.436
